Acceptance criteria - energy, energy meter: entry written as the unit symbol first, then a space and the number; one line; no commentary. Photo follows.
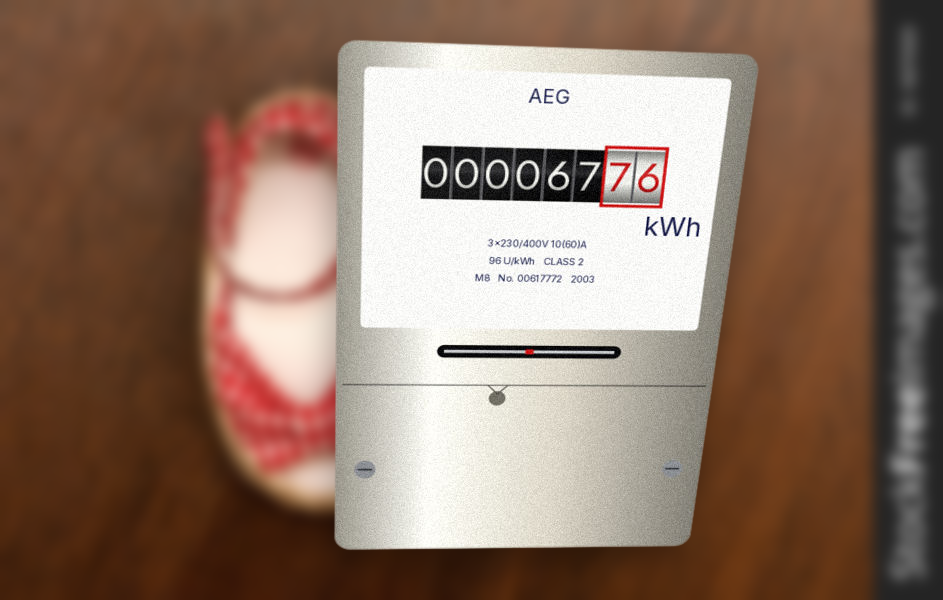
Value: kWh 67.76
